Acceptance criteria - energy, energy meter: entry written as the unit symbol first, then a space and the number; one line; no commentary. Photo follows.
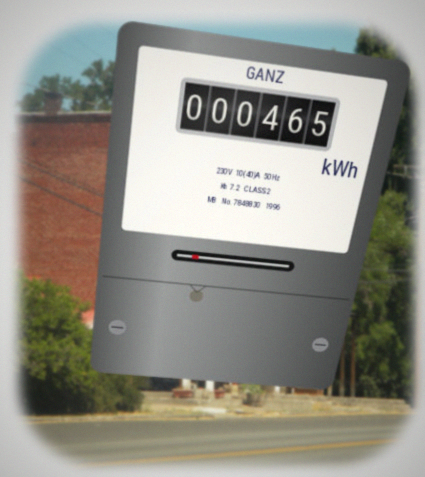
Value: kWh 465
